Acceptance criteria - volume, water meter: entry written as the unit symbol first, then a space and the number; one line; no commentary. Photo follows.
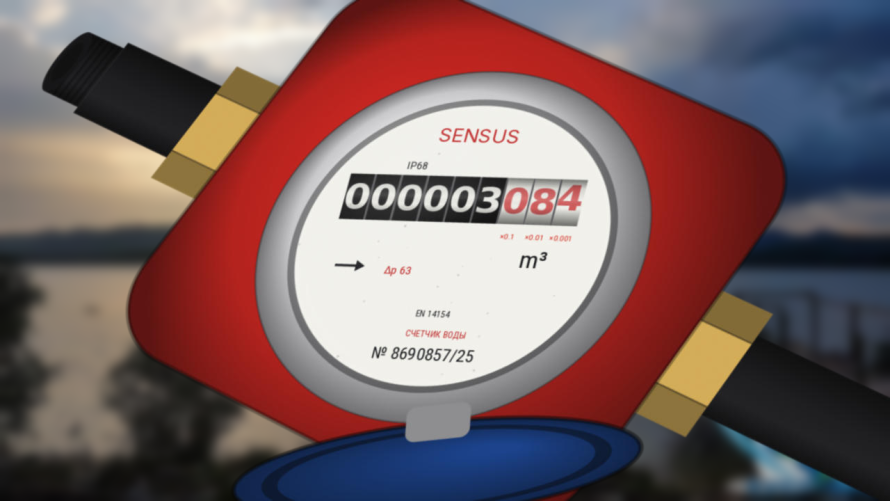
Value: m³ 3.084
